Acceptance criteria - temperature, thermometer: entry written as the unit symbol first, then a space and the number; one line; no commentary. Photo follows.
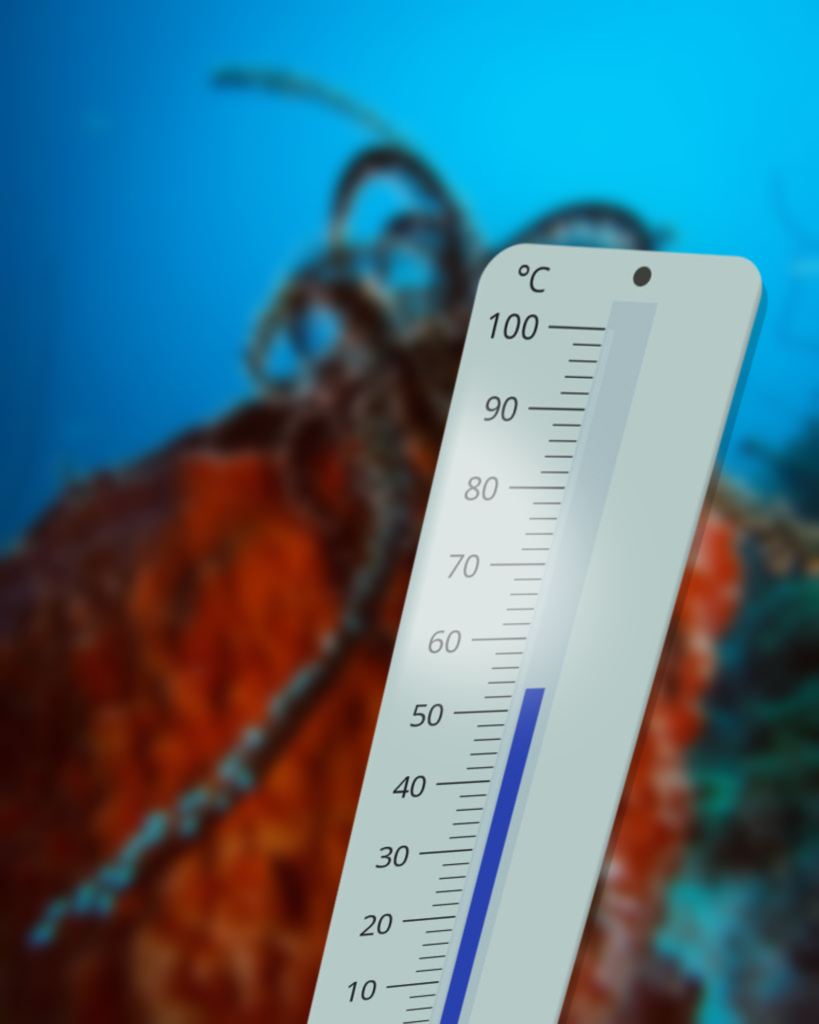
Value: °C 53
